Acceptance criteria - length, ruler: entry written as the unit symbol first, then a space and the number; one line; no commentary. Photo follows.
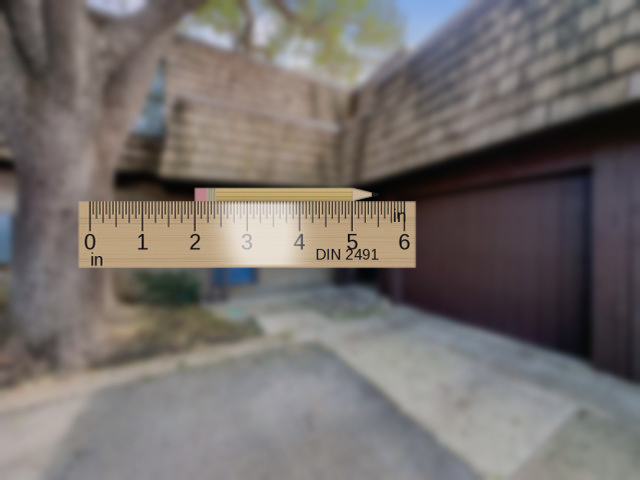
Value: in 3.5
